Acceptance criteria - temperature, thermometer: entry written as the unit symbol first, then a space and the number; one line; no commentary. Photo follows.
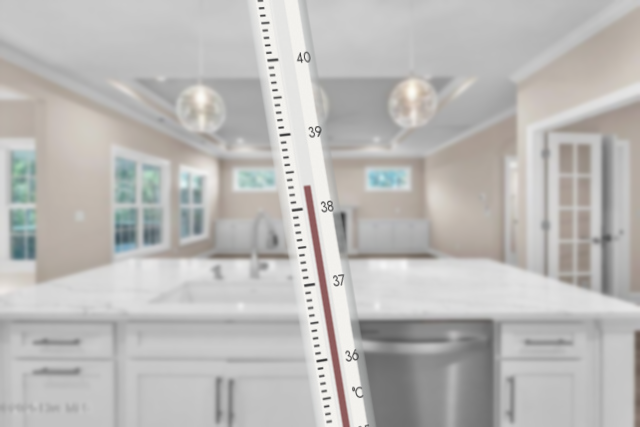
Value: °C 38.3
